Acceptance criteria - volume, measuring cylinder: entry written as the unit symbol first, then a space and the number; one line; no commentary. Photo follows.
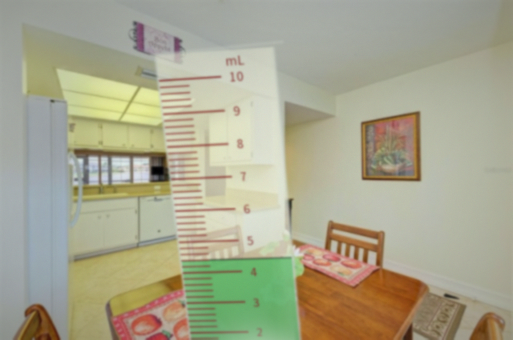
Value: mL 4.4
